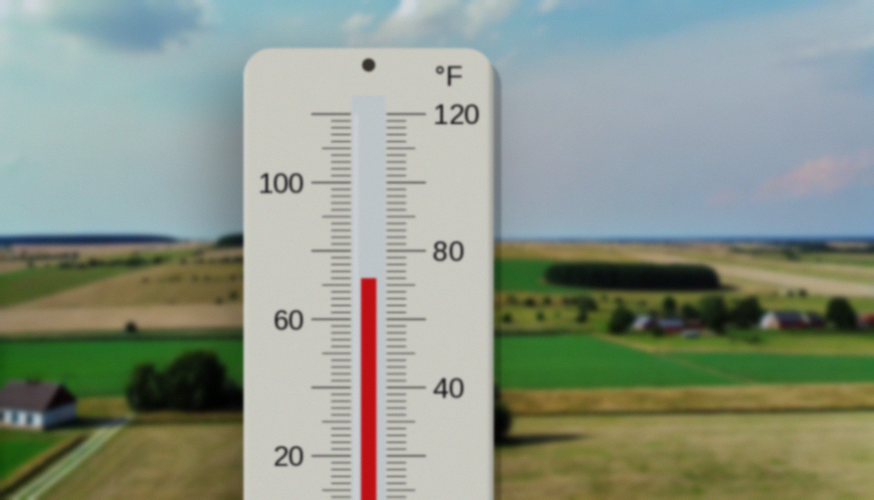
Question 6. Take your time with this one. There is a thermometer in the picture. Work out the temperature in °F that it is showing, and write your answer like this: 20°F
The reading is 72°F
